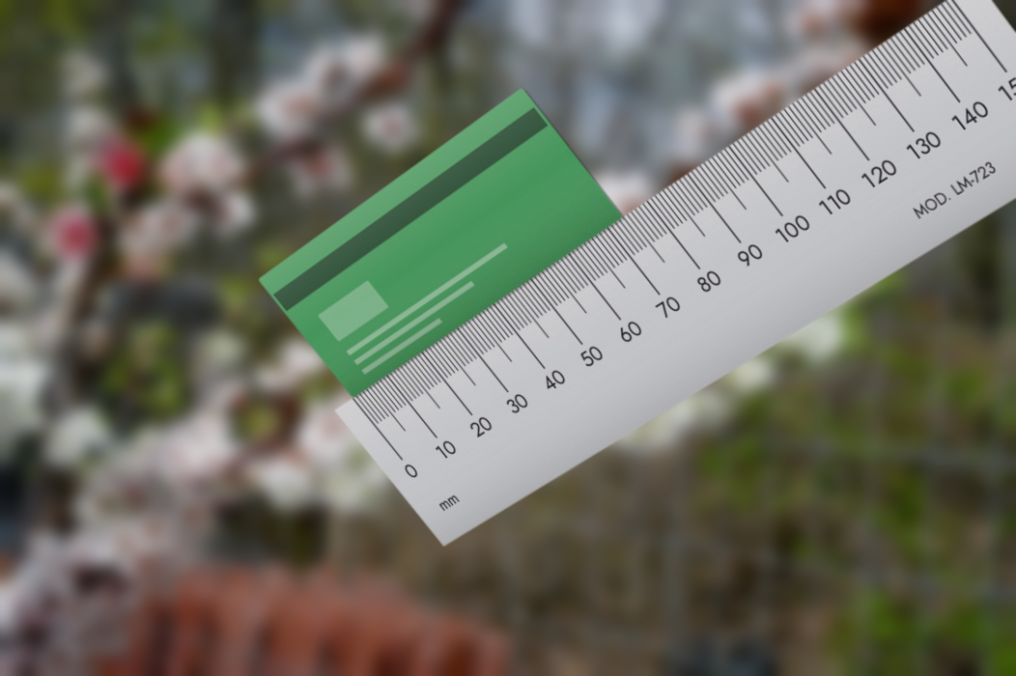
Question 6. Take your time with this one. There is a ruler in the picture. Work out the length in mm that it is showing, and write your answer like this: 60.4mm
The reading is 74mm
